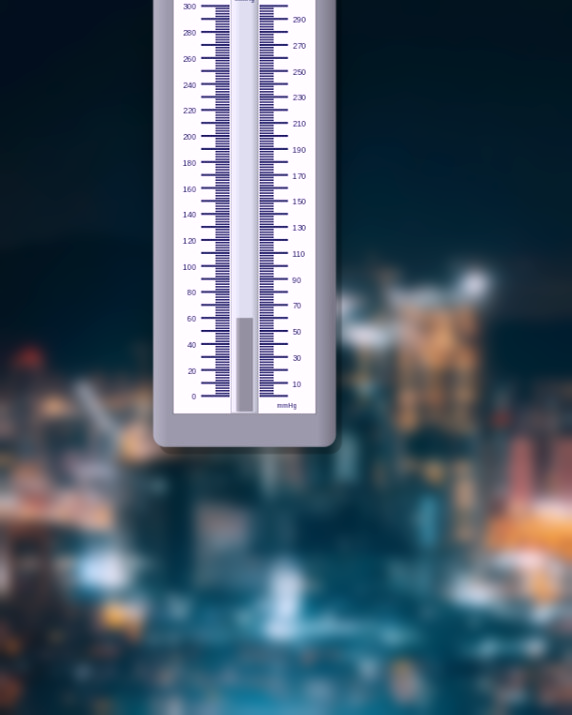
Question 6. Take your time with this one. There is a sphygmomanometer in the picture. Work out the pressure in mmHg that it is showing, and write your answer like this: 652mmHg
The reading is 60mmHg
